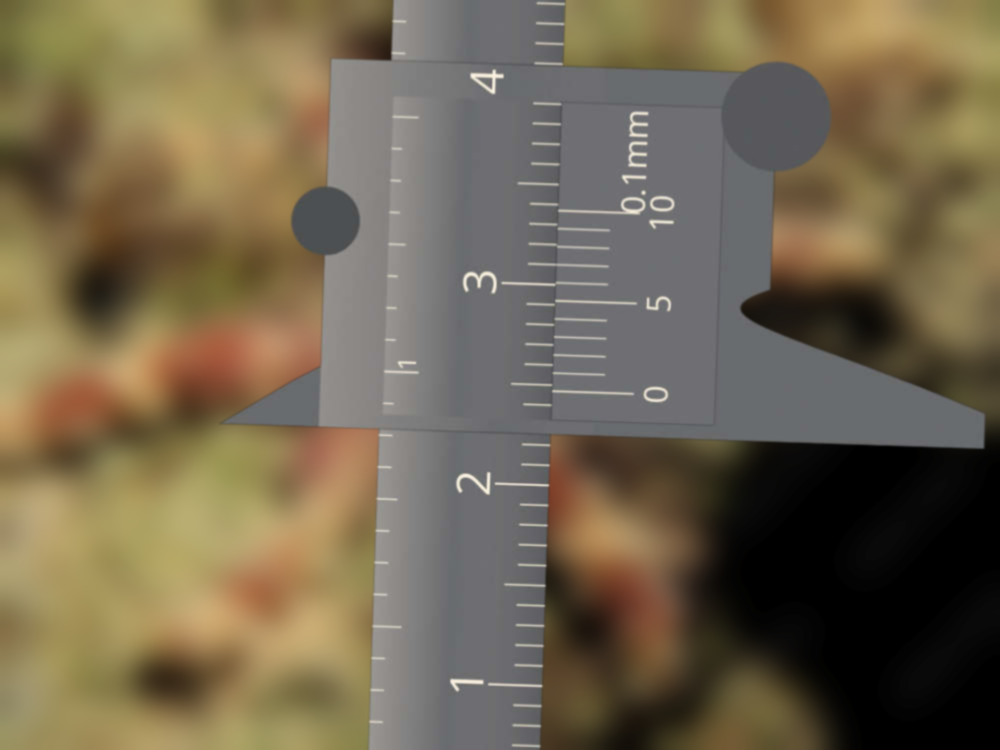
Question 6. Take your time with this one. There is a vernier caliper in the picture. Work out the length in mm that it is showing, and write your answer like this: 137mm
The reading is 24.7mm
